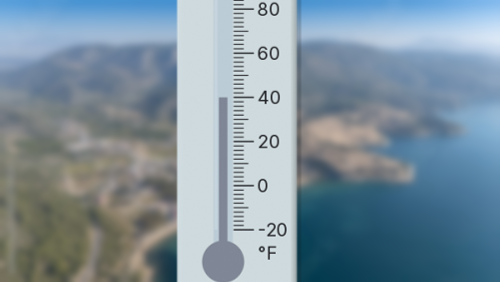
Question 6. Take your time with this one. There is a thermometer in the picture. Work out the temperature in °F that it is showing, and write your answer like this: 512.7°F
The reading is 40°F
